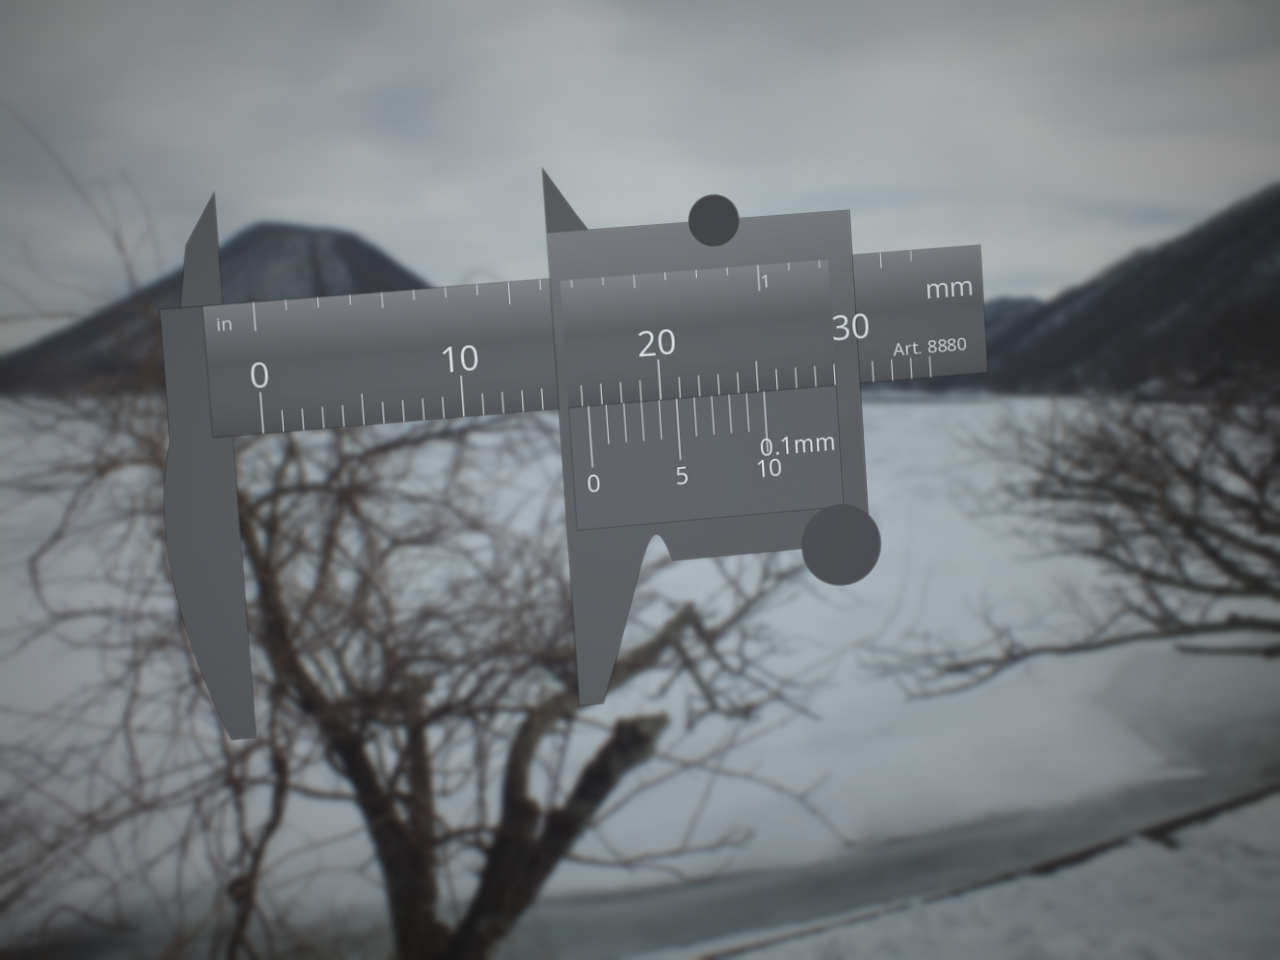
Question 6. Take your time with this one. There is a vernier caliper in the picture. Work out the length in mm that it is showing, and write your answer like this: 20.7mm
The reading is 16.3mm
